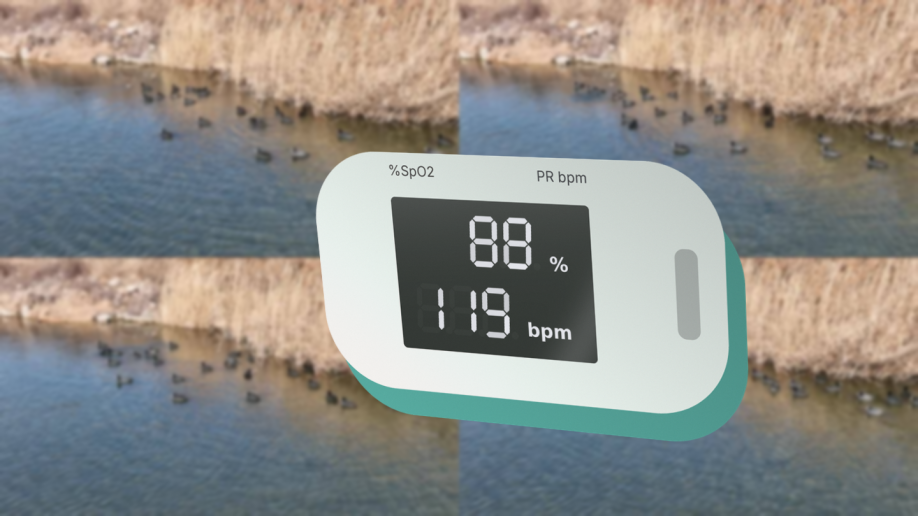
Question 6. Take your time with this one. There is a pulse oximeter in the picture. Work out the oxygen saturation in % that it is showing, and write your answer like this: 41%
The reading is 88%
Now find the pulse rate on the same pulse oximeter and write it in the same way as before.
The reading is 119bpm
